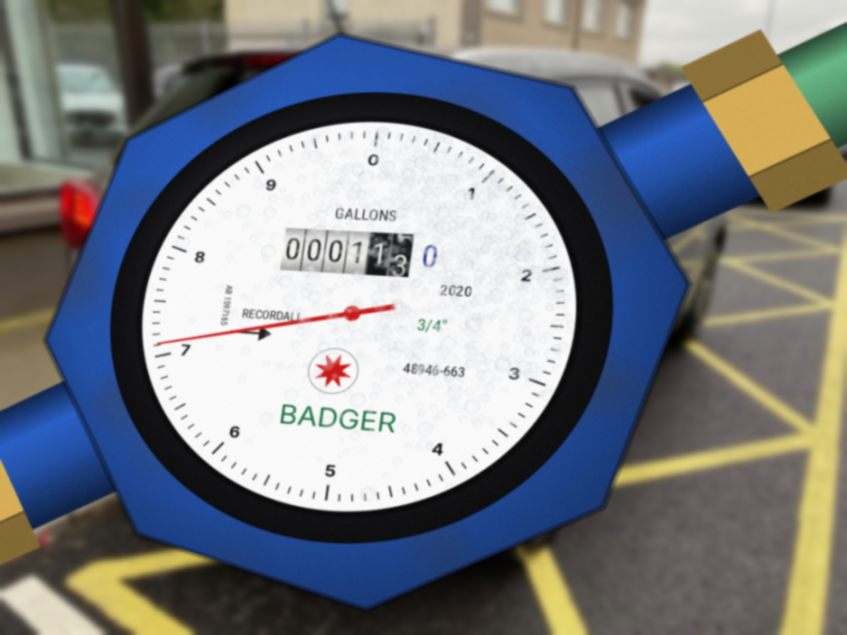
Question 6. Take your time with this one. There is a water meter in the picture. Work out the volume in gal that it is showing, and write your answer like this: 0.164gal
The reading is 1127.1gal
